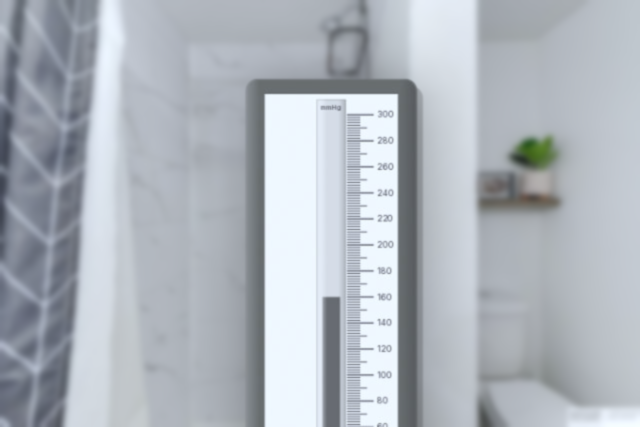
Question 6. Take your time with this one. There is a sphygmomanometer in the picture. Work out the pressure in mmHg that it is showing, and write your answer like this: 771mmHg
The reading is 160mmHg
